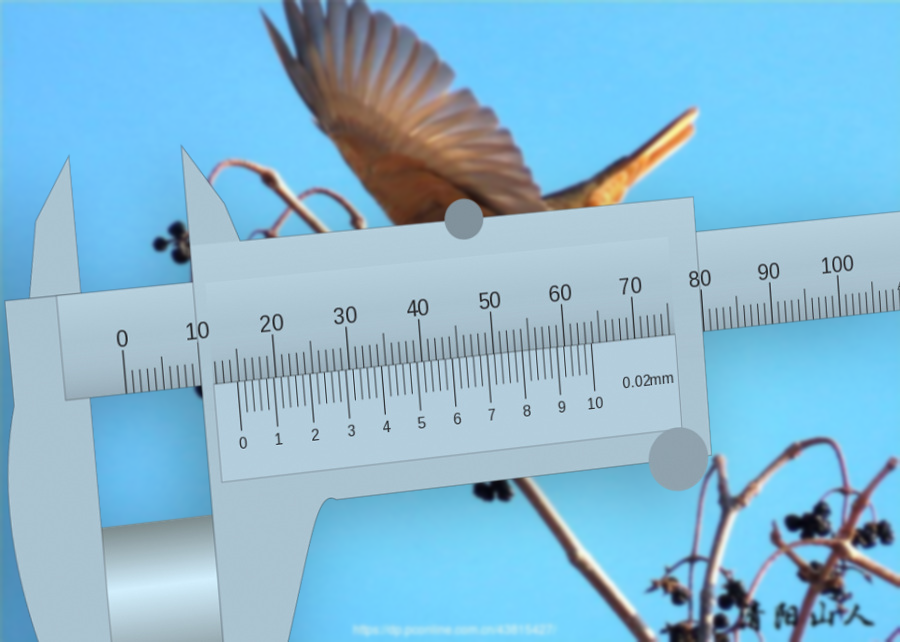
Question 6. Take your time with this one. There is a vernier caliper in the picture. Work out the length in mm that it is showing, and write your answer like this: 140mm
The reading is 14.8mm
